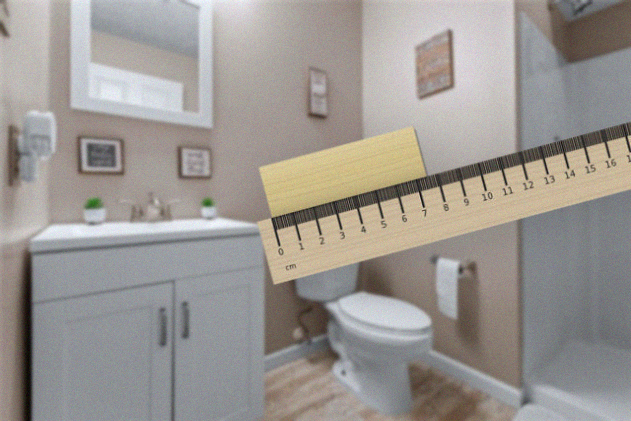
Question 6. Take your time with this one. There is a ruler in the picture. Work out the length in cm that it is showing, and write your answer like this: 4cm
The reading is 7.5cm
